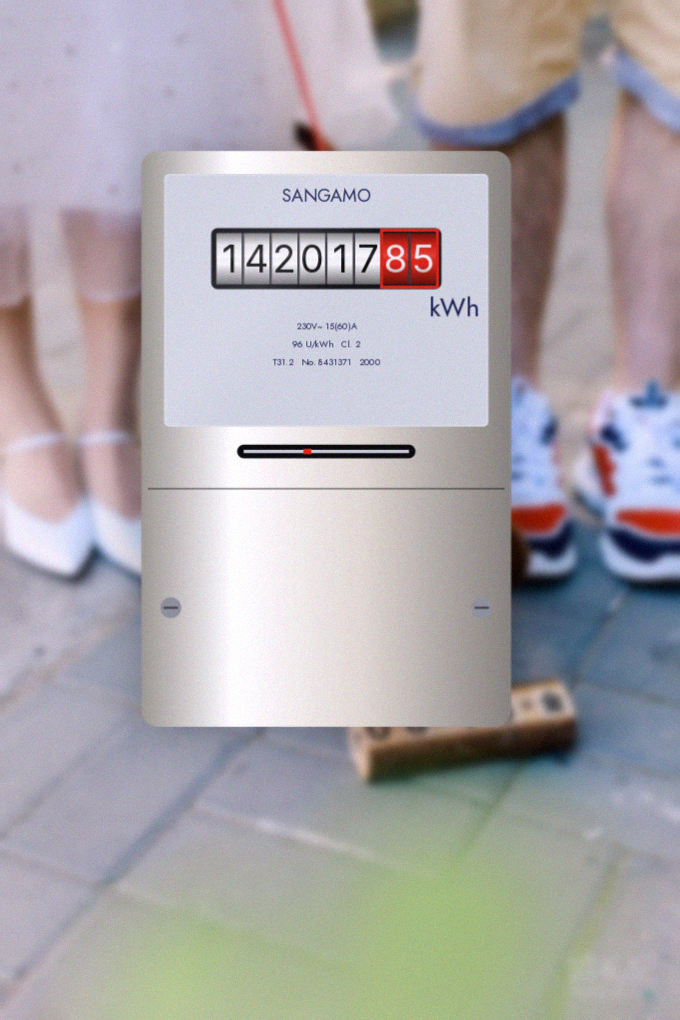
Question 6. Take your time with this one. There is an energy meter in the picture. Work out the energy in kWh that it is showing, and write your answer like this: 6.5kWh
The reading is 142017.85kWh
